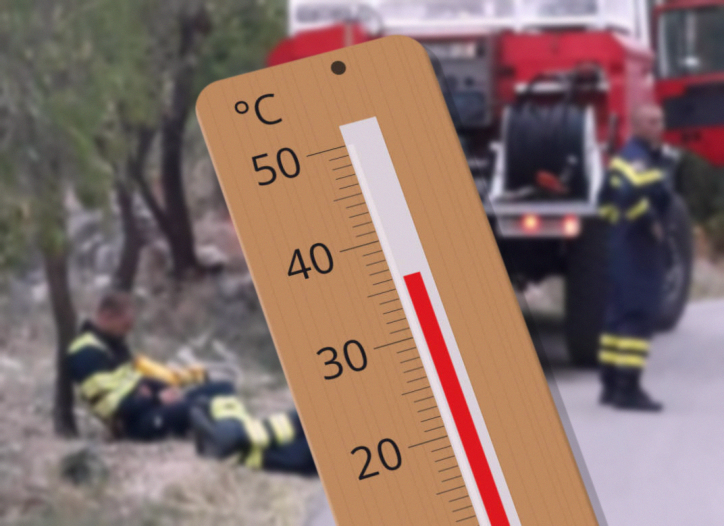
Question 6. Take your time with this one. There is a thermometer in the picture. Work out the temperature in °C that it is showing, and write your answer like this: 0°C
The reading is 36°C
